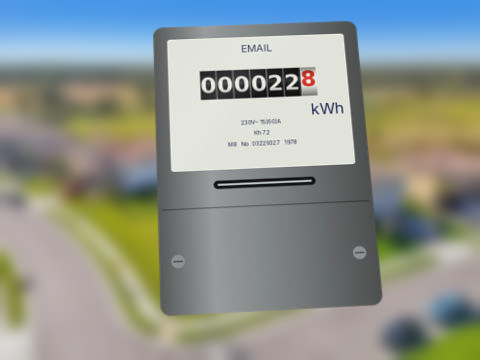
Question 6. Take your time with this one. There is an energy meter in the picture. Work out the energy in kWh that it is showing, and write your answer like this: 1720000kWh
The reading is 22.8kWh
